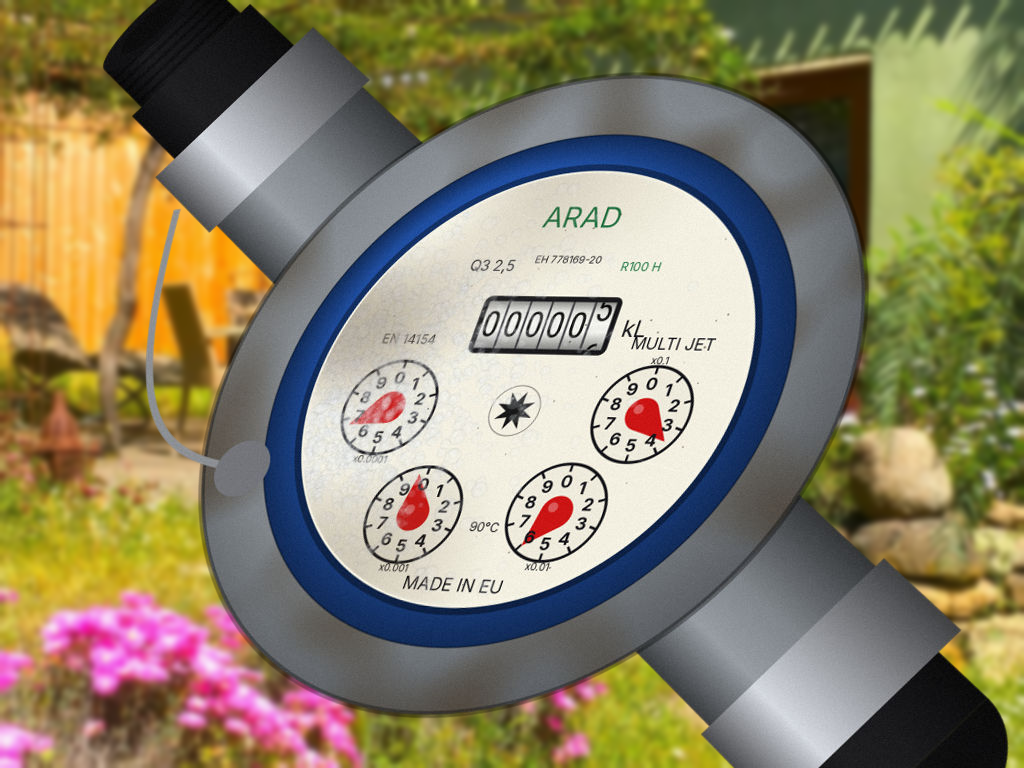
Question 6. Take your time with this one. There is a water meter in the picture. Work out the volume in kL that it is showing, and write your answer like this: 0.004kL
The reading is 5.3596kL
